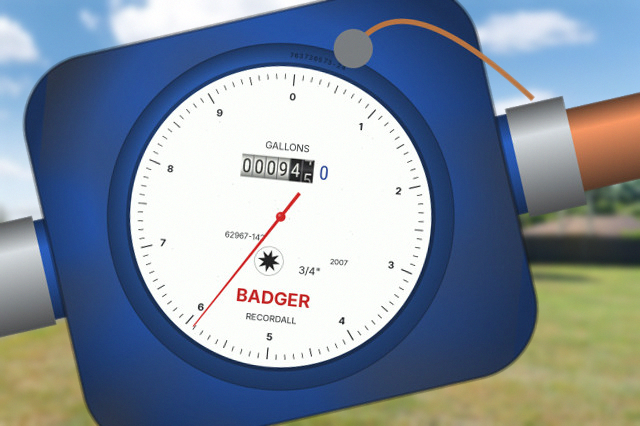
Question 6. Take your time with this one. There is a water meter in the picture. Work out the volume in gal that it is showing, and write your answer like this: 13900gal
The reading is 9445.9gal
